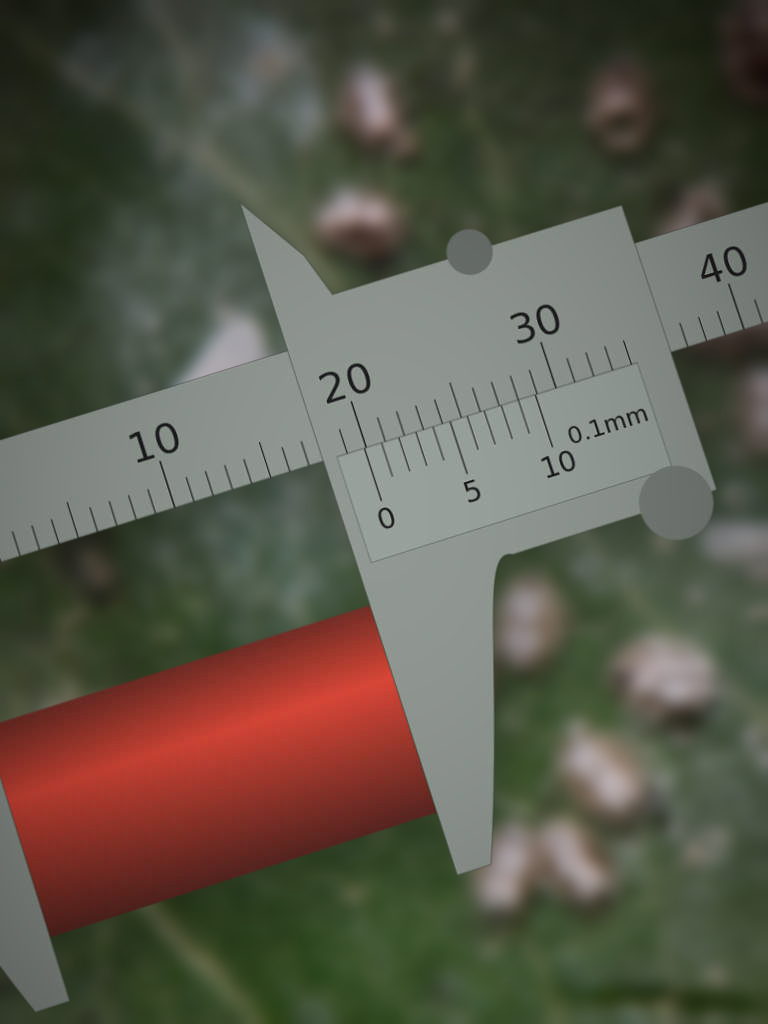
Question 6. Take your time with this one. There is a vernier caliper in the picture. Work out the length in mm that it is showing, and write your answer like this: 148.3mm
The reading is 19.9mm
